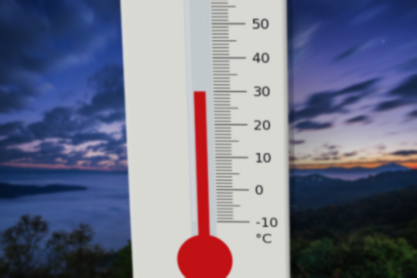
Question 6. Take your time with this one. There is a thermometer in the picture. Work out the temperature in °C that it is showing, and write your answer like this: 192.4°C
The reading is 30°C
